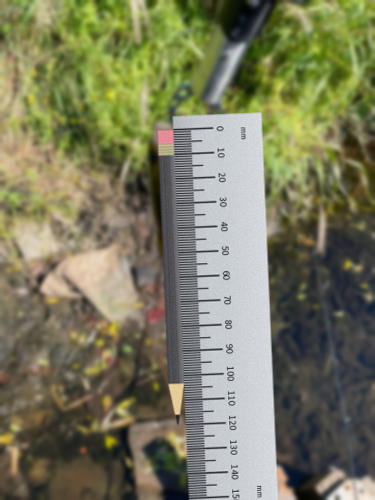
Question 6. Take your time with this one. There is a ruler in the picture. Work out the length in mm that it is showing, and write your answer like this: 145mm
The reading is 120mm
